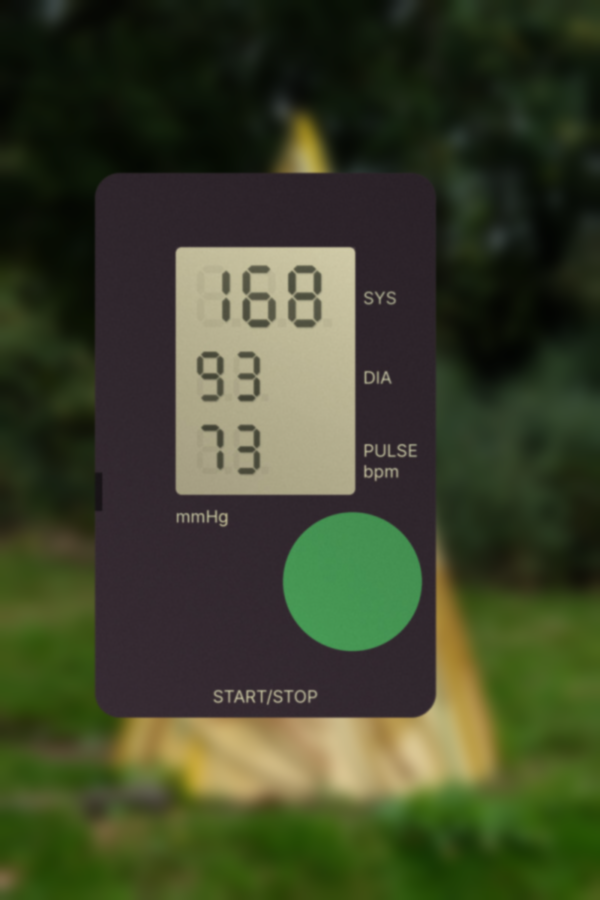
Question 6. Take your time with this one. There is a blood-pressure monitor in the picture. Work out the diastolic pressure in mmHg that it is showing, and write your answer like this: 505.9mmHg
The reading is 93mmHg
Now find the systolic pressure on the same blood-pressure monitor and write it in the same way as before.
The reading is 168mmHg
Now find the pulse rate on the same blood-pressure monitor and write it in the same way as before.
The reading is 73bpm
